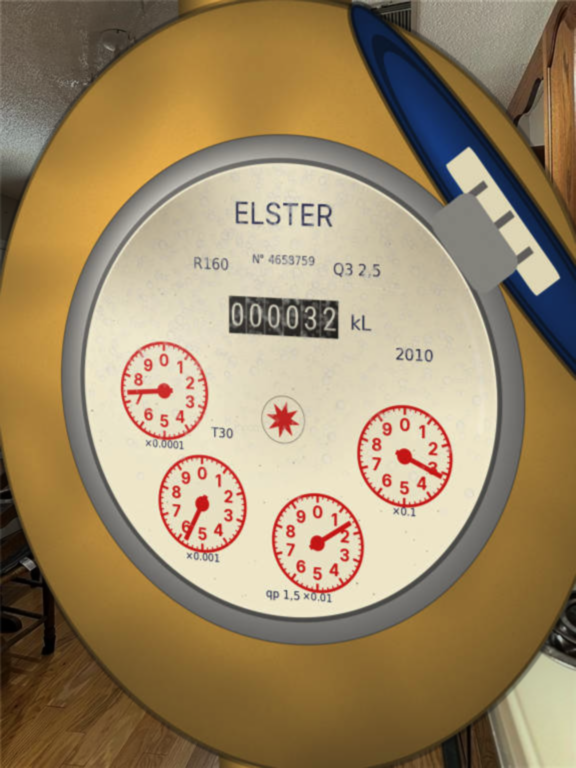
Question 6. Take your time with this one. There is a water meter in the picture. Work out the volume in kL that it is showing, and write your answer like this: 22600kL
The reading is 32.3157kL
